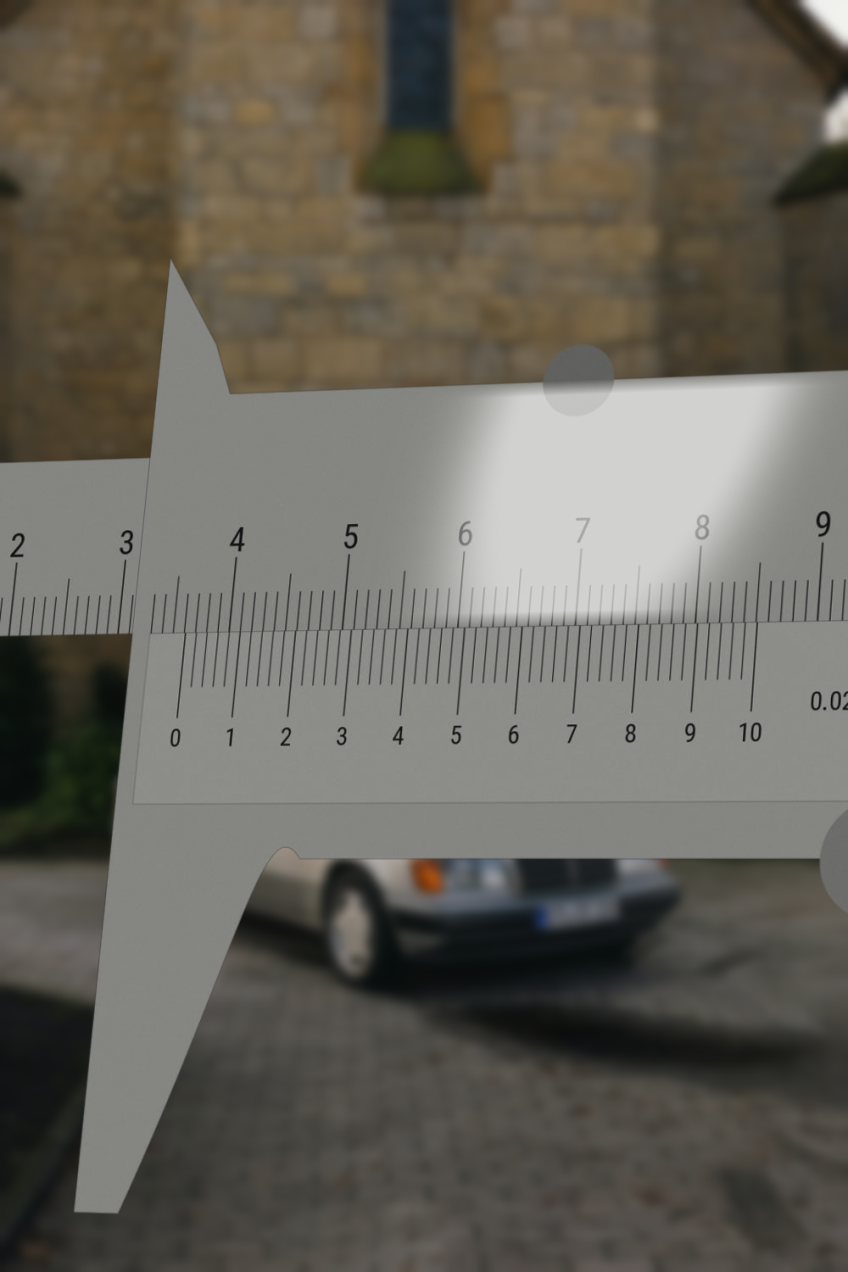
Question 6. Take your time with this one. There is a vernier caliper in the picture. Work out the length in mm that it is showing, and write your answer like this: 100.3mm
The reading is 36.1mm
